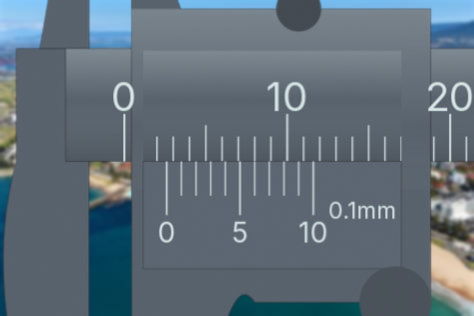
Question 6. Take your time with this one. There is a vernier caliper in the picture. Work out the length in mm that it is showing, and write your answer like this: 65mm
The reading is 2.6mm
